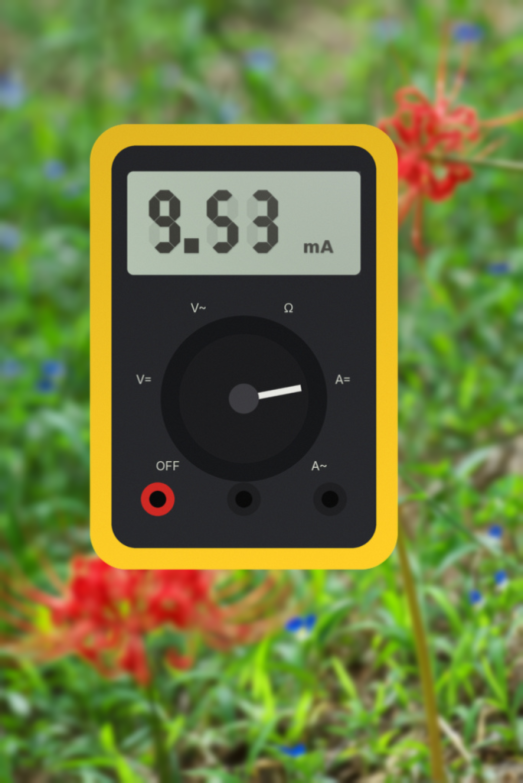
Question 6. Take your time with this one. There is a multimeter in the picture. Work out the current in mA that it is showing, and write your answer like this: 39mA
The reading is 9.53mA
